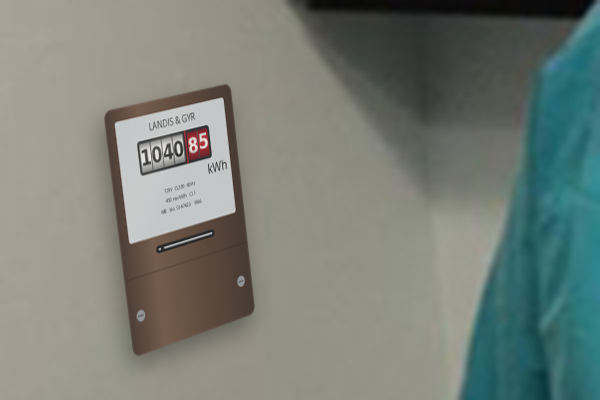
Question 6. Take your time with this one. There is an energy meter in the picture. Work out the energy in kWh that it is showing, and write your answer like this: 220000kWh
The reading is 1040.85kWh
